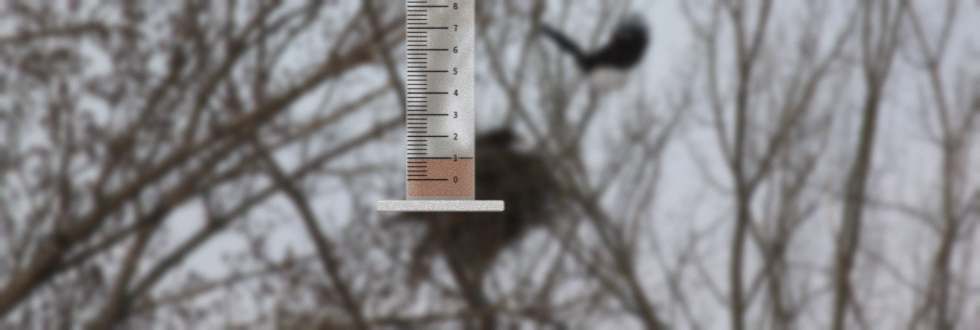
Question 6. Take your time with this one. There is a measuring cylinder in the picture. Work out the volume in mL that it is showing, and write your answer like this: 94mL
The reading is 1mL
